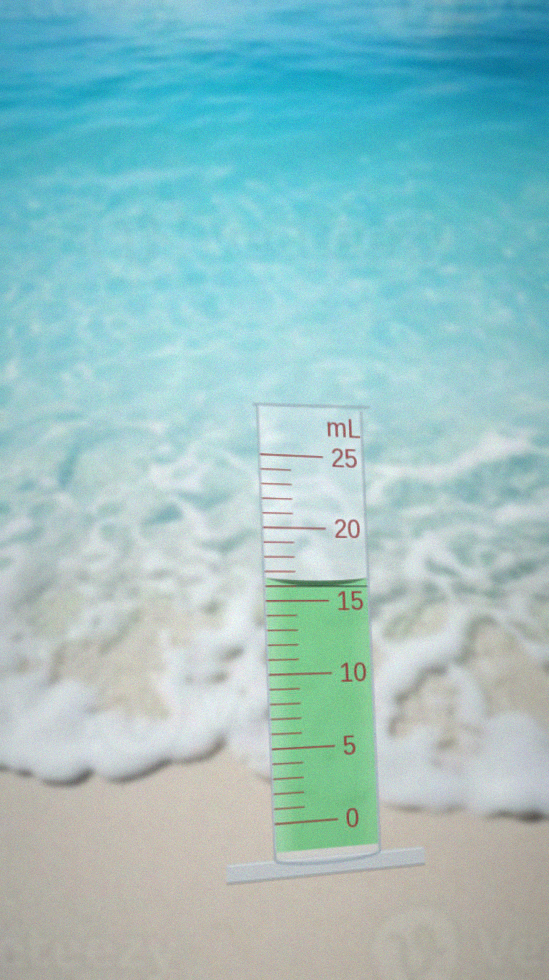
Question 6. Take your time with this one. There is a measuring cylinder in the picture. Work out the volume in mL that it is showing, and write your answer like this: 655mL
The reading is 16mL
